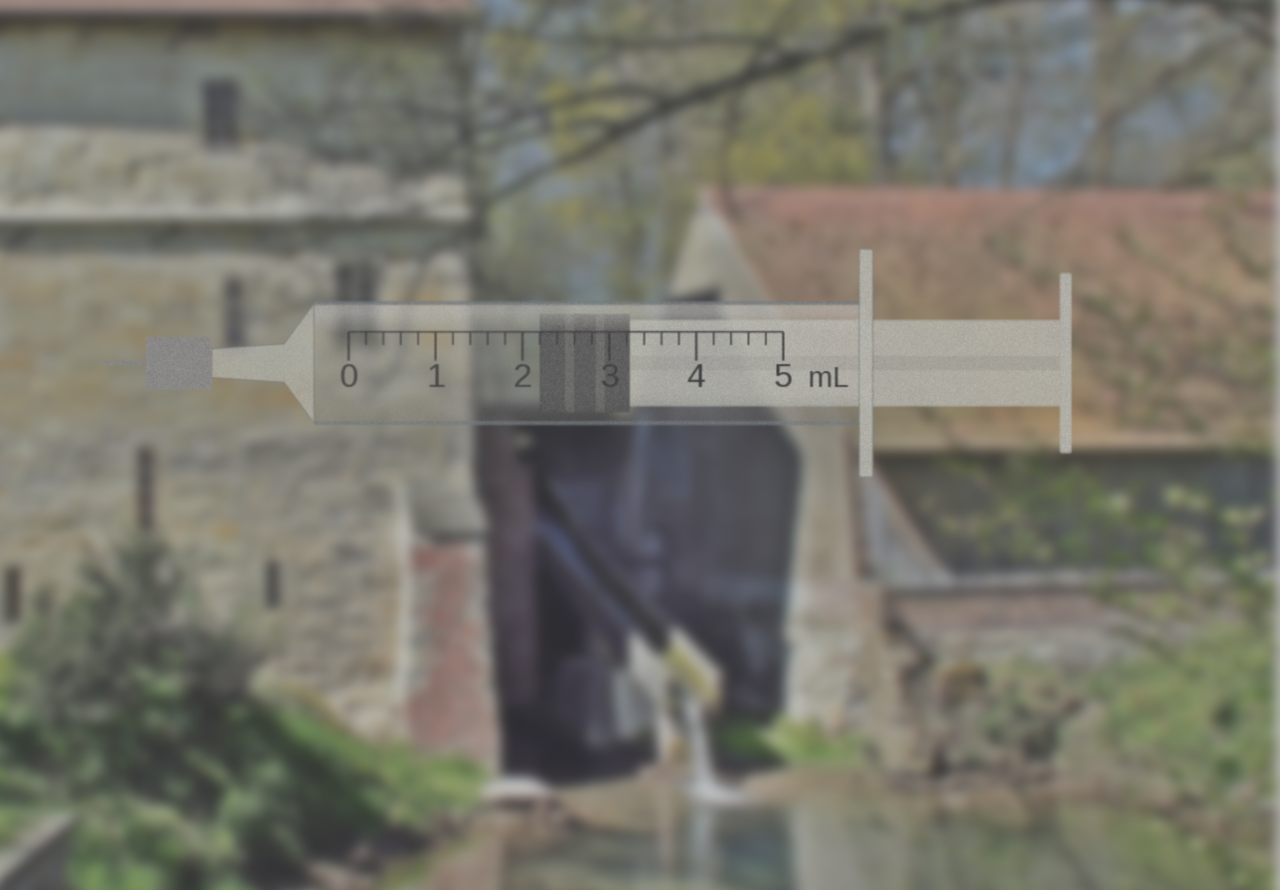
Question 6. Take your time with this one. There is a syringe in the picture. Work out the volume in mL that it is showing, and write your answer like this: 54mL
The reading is 2.2mL
